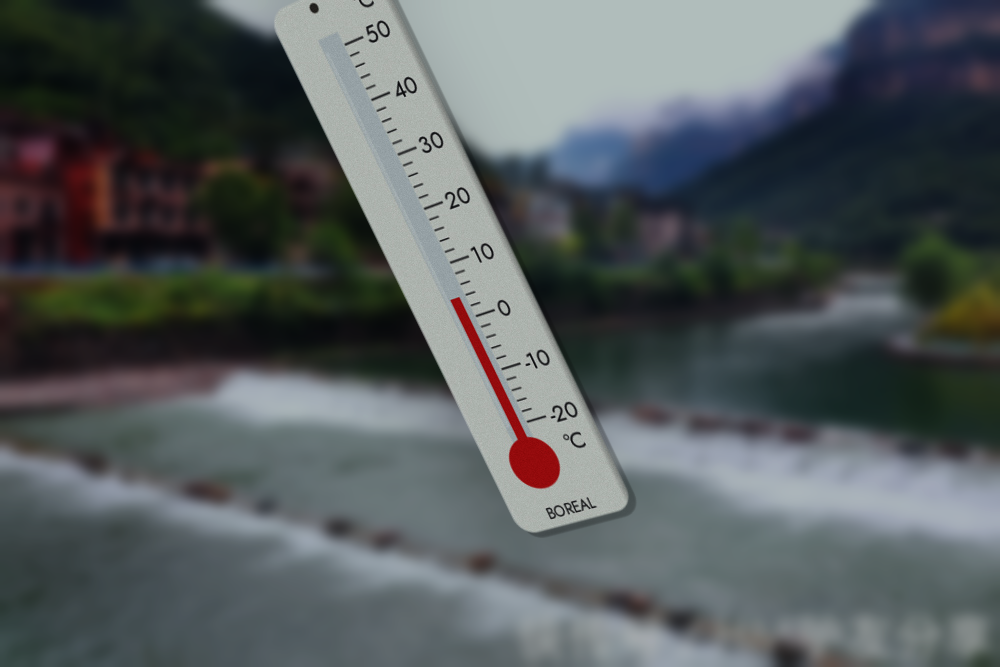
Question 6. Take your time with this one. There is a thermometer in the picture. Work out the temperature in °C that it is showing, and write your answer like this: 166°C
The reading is 4°C
